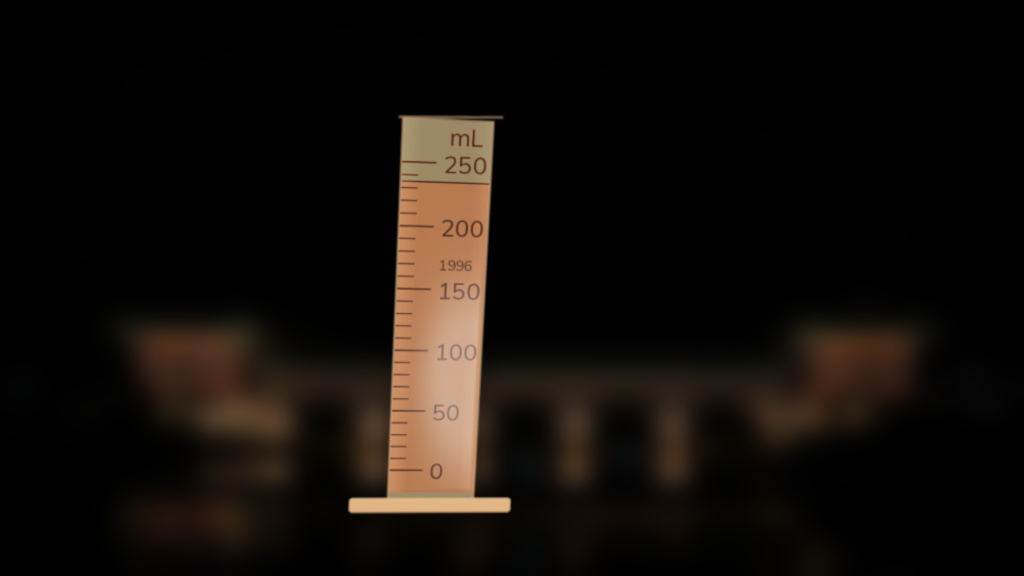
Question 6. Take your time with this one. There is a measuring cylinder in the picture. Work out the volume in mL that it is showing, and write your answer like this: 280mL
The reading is 235mL
